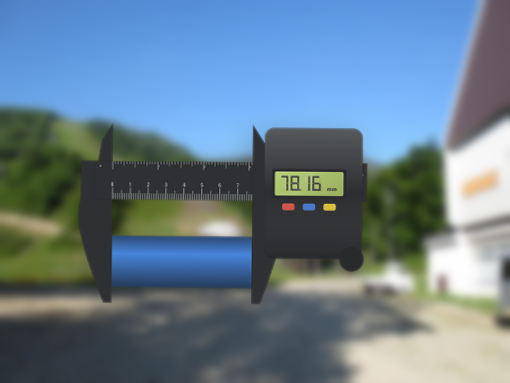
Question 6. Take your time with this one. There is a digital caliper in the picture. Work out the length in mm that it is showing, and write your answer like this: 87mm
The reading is 78.16mm
